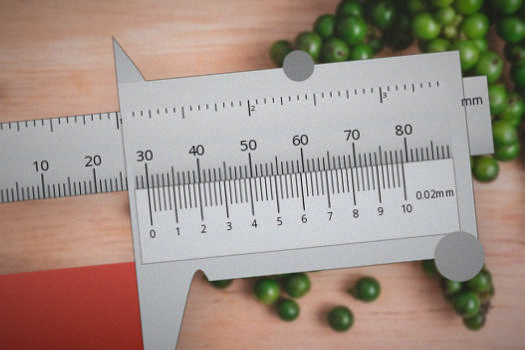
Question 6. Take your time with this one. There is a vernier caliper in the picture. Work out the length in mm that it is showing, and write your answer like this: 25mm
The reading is 30.0mm
